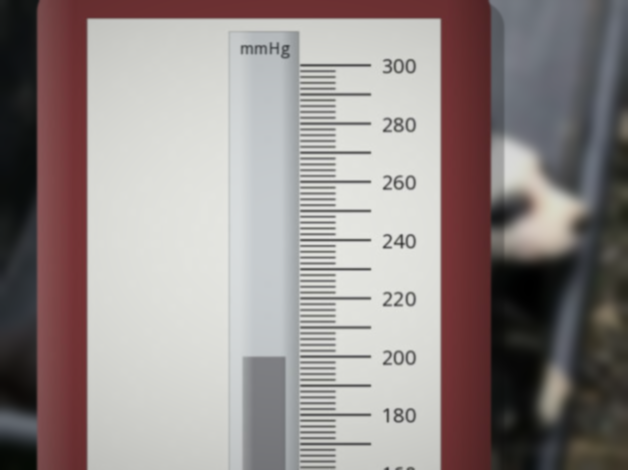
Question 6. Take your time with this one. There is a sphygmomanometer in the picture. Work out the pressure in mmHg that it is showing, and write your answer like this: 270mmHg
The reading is 200mmHg
